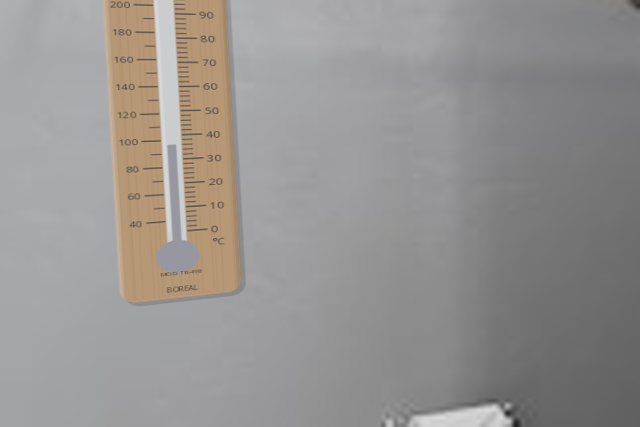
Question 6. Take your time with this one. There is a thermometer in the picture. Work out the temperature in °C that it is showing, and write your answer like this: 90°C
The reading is 36°C
